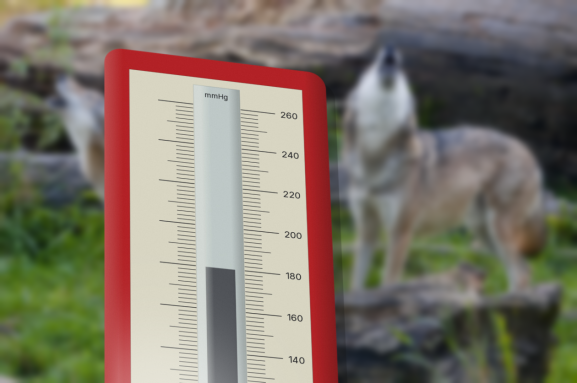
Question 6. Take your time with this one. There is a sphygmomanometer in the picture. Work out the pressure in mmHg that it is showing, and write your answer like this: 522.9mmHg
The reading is 180mmHg
